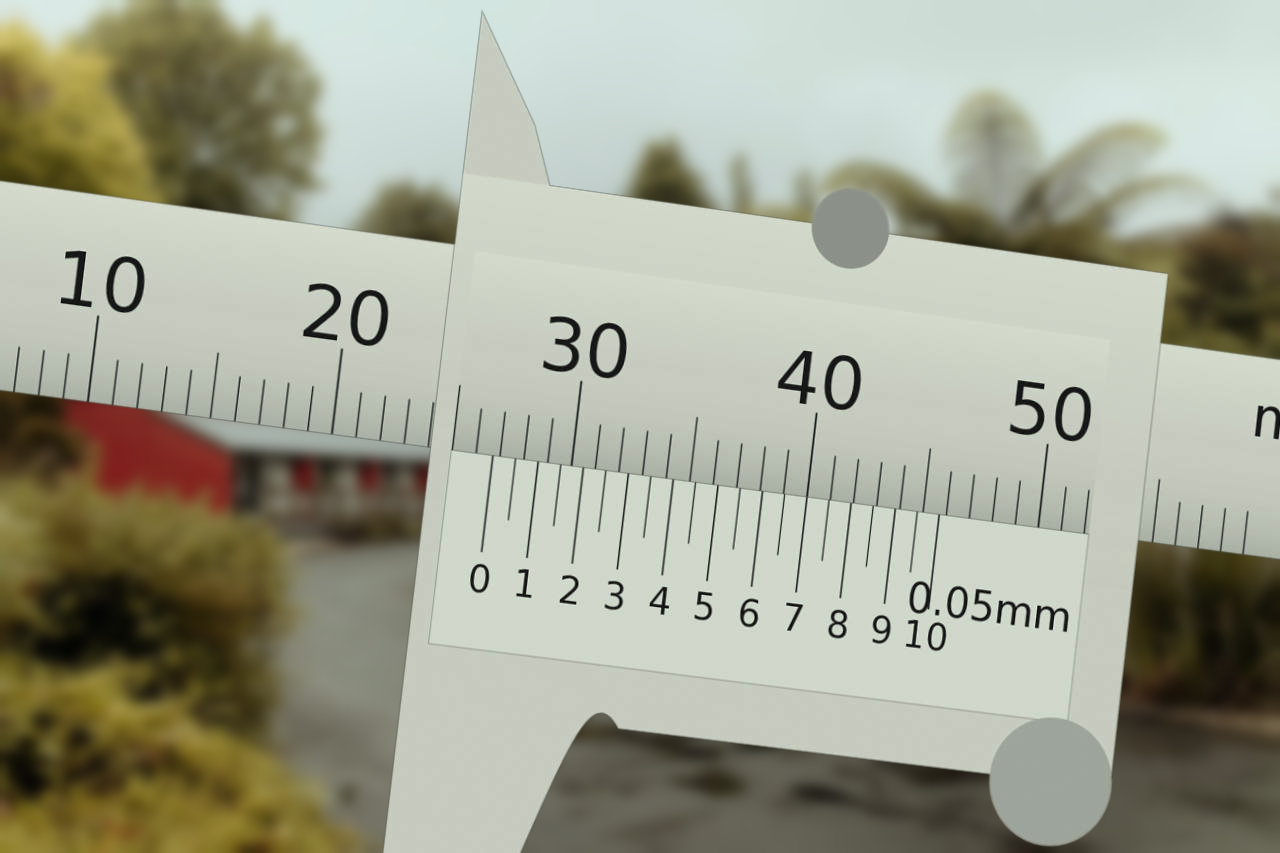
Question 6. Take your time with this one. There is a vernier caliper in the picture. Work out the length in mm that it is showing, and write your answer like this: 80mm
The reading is 26.7mm
